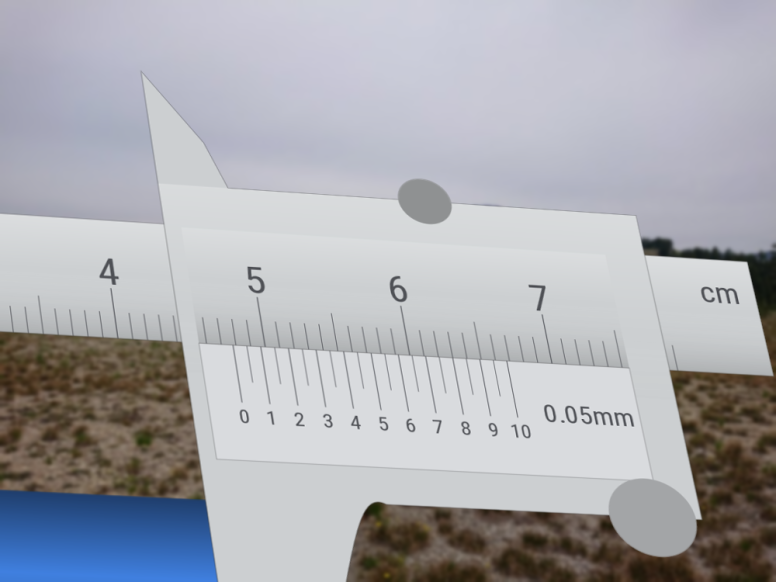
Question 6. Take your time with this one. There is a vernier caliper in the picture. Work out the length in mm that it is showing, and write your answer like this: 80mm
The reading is 47.8mm
